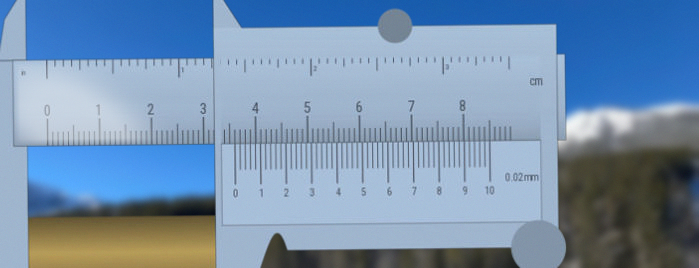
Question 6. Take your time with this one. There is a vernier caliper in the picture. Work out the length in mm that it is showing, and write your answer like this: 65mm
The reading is 36.0mm
